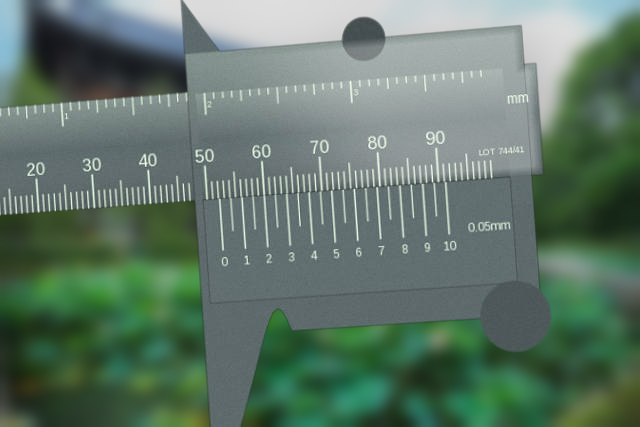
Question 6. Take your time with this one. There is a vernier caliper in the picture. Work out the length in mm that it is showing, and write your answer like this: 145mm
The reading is 52.2mm
